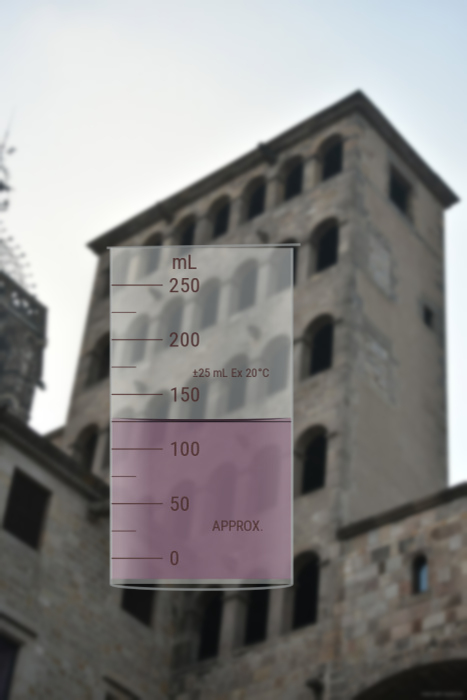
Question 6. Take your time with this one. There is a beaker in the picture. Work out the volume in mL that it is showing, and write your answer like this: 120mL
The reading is 125mL
